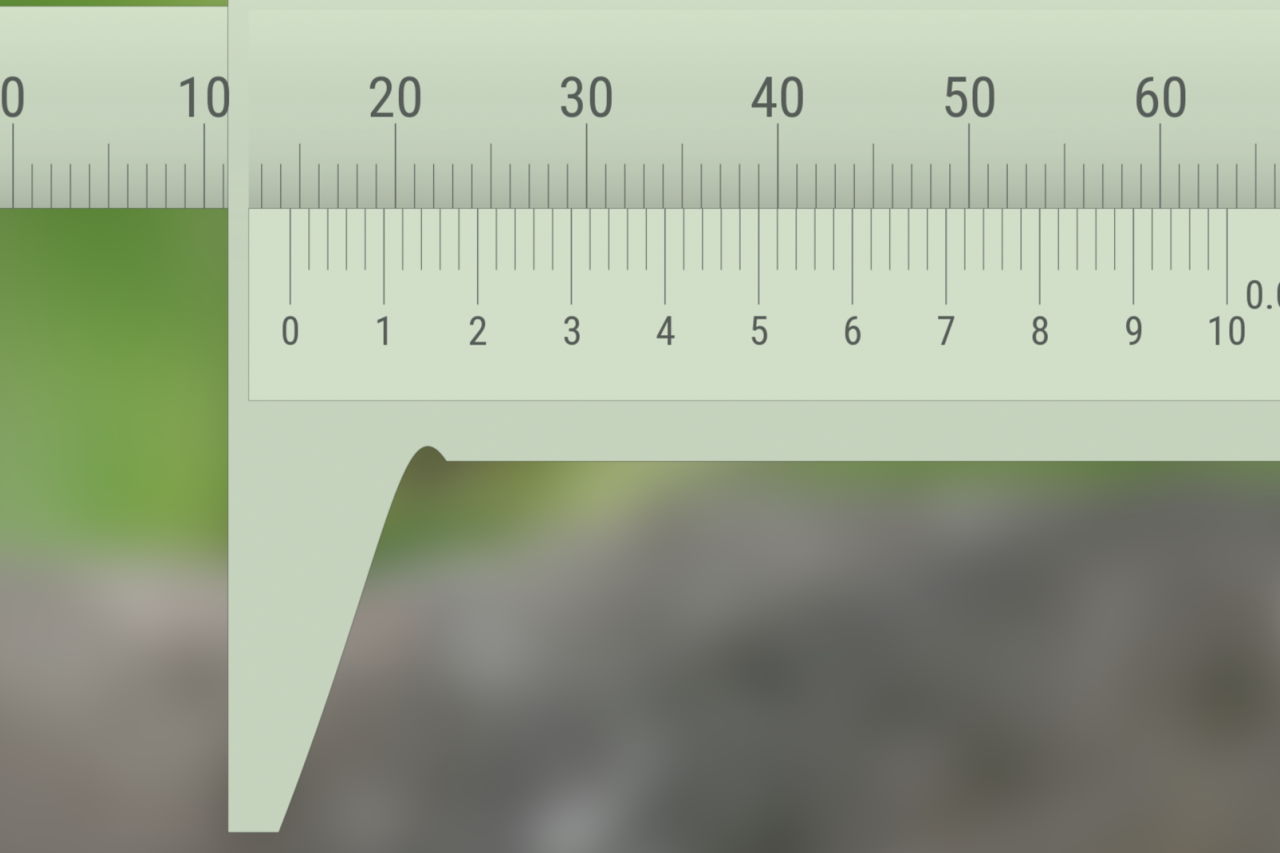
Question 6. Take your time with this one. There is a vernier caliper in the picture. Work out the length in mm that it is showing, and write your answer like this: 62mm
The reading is 14.5mm
